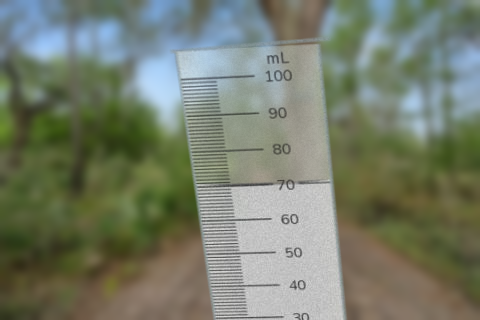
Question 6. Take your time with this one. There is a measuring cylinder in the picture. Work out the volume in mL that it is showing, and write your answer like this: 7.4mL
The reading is 70mL
